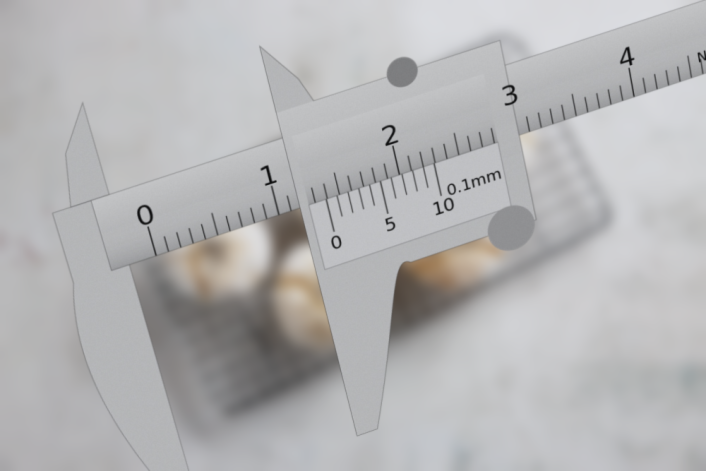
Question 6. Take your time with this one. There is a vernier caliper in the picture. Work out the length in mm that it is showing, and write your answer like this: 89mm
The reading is 13.9mm
